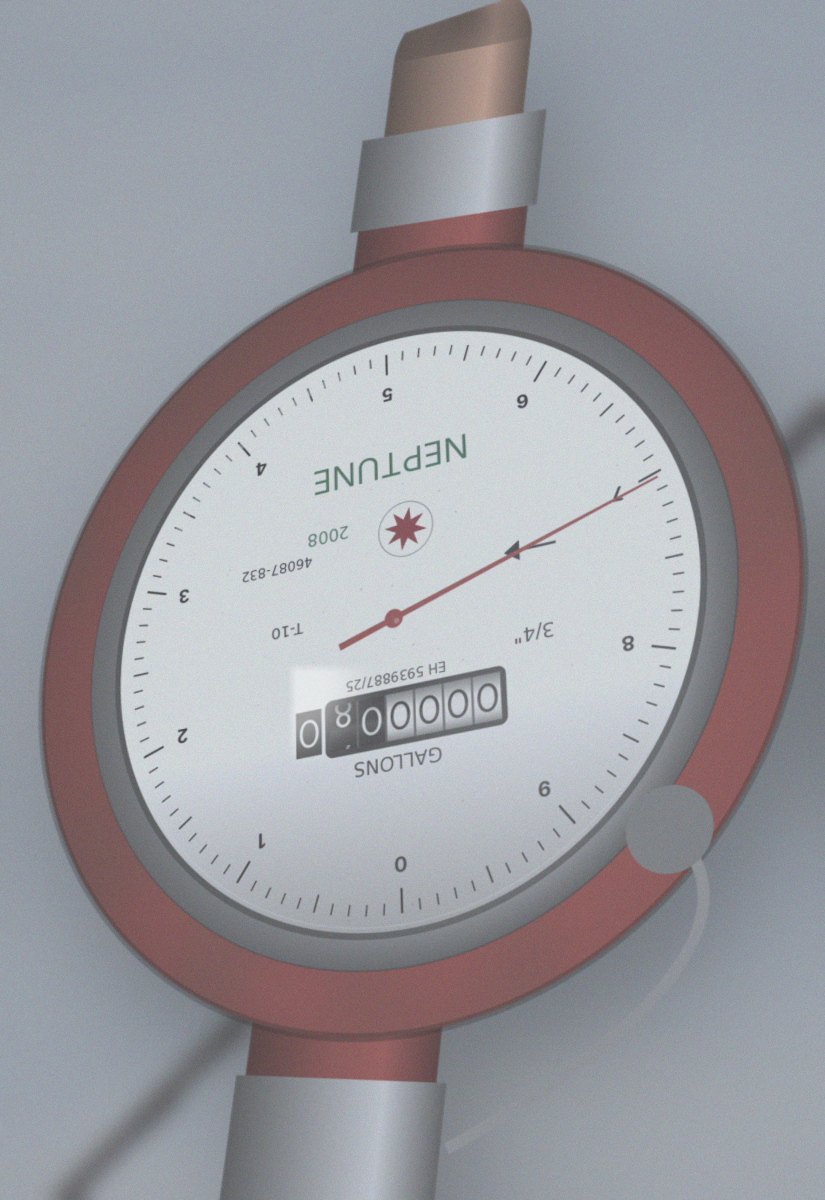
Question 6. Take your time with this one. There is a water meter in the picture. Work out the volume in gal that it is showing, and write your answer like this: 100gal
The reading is 77.0gal
